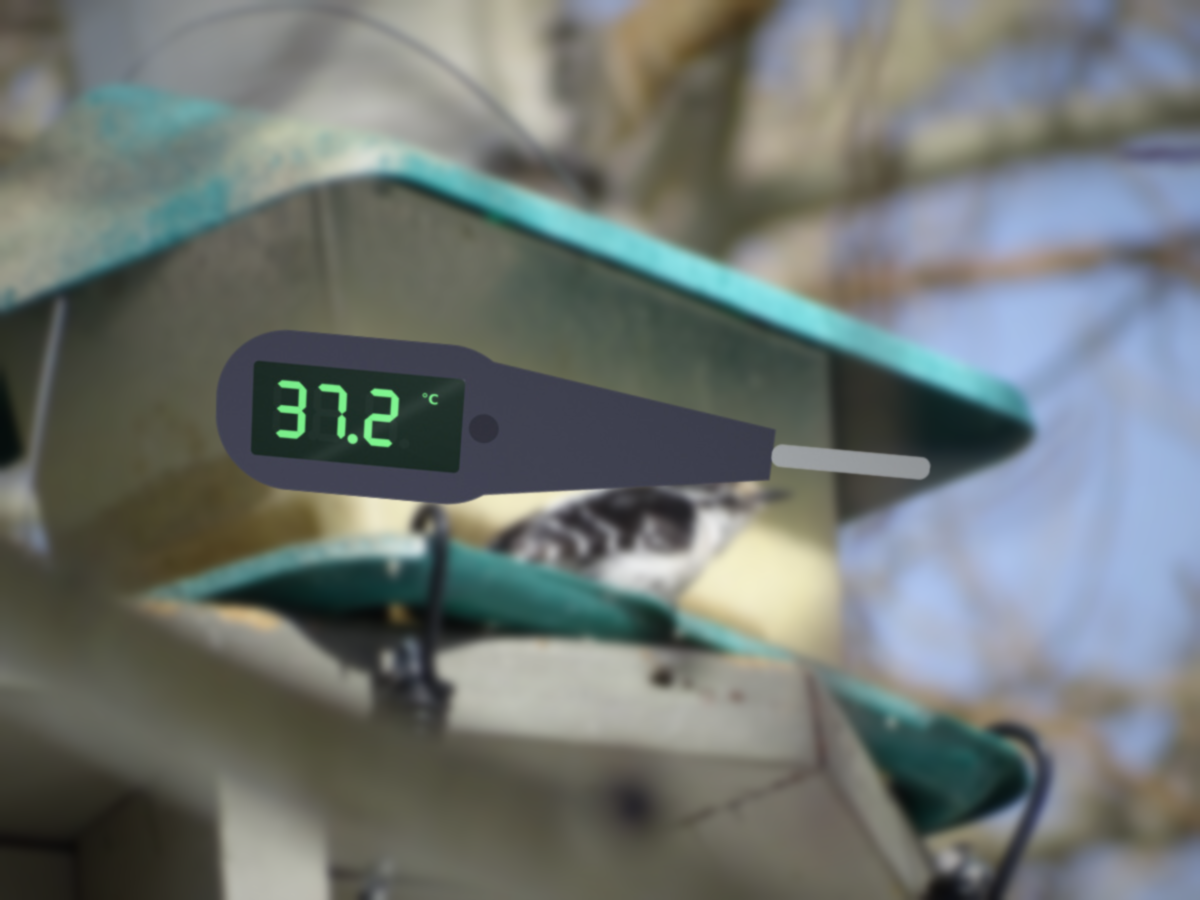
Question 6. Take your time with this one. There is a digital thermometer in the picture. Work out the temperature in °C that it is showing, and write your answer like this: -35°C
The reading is 37.2°C
